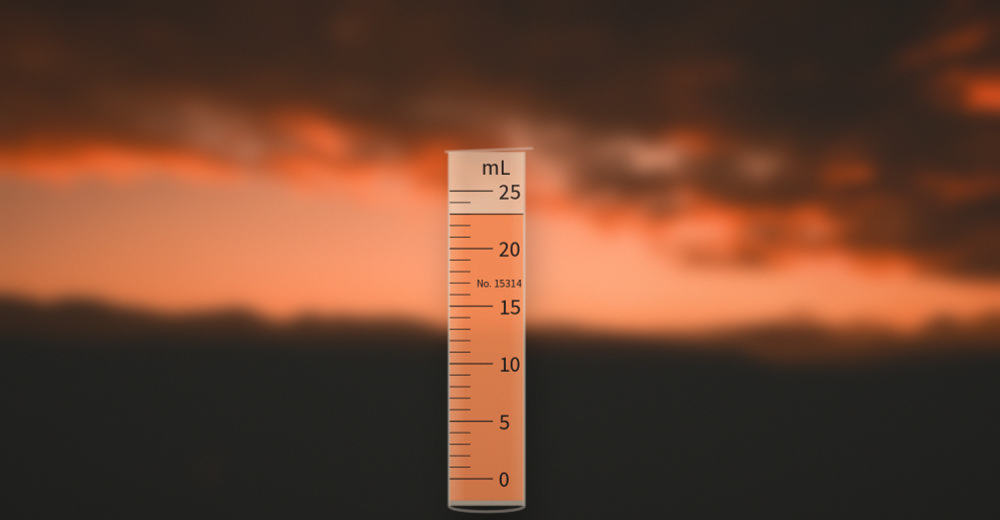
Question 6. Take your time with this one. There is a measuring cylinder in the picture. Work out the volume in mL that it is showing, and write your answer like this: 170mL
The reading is 23mL
